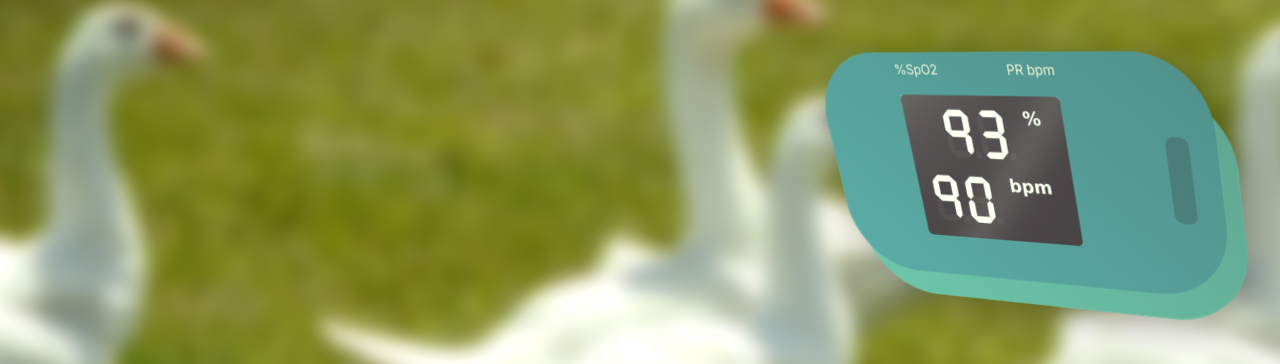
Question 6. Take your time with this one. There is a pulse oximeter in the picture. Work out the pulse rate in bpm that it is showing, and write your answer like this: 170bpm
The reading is 90bpm
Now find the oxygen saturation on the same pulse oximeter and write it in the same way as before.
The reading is 93%
